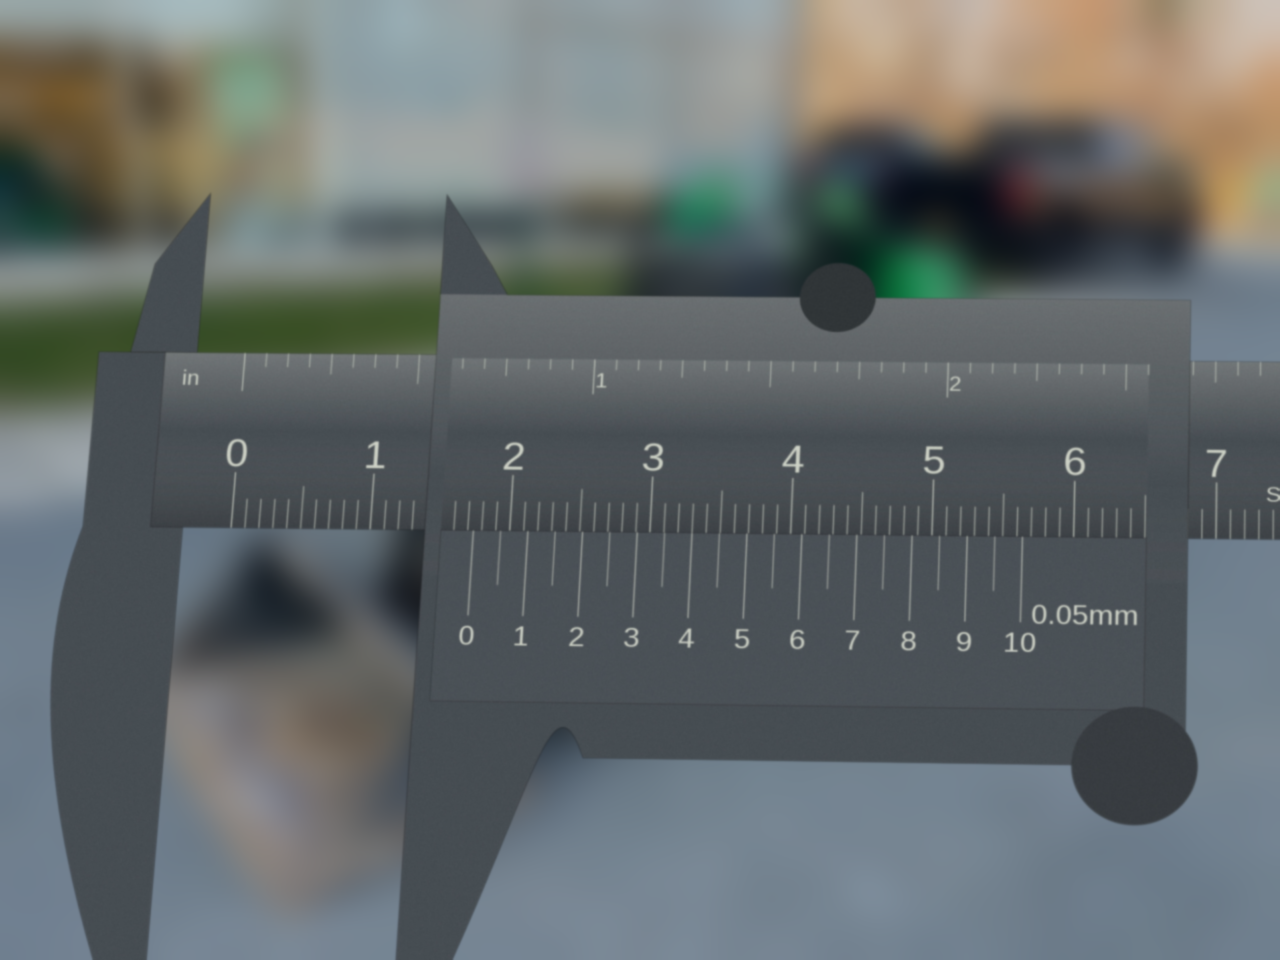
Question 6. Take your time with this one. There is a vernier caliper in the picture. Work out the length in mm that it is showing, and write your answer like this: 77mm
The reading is 17.4mm
